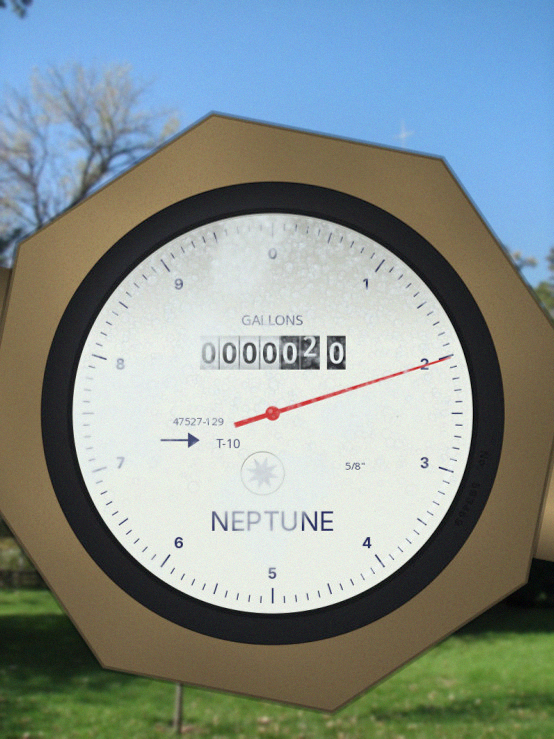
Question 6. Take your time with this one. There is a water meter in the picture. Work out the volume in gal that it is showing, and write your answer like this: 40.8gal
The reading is 22.0gal
